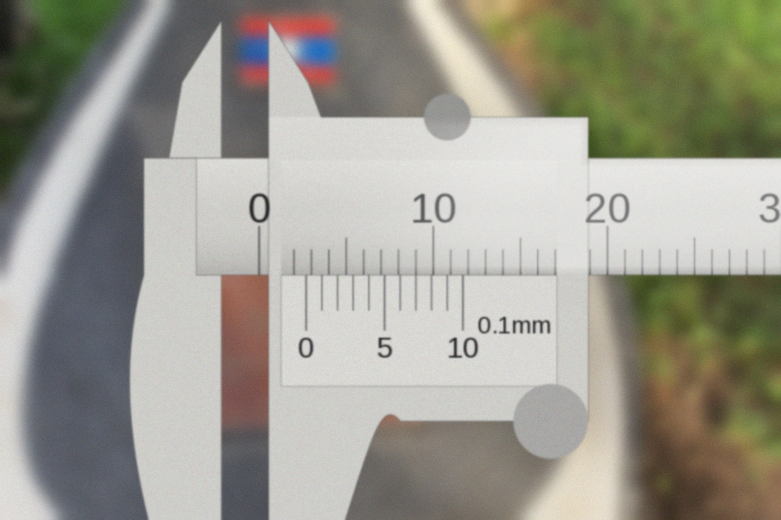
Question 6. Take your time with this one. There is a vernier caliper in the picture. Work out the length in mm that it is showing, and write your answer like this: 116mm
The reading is 2.7mm
